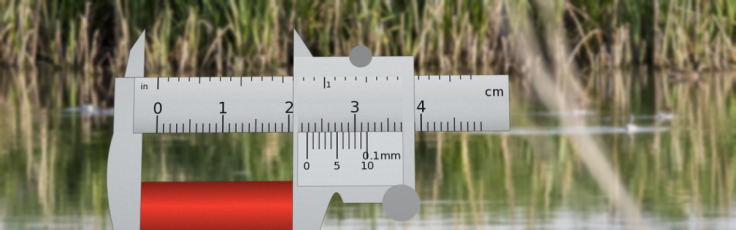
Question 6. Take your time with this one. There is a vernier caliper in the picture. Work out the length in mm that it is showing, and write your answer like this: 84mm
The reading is 22.8mm
